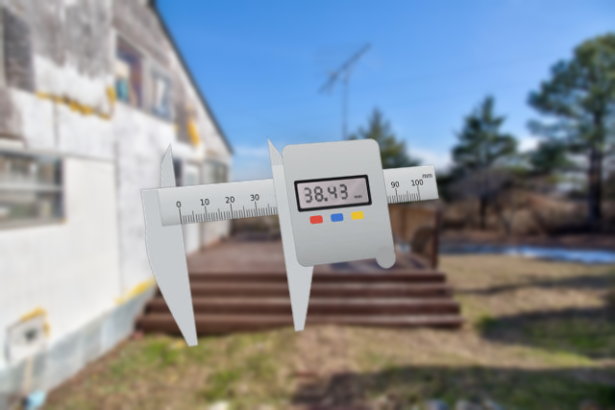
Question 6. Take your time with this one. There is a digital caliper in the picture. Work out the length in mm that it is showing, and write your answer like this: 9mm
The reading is 38.43mm
